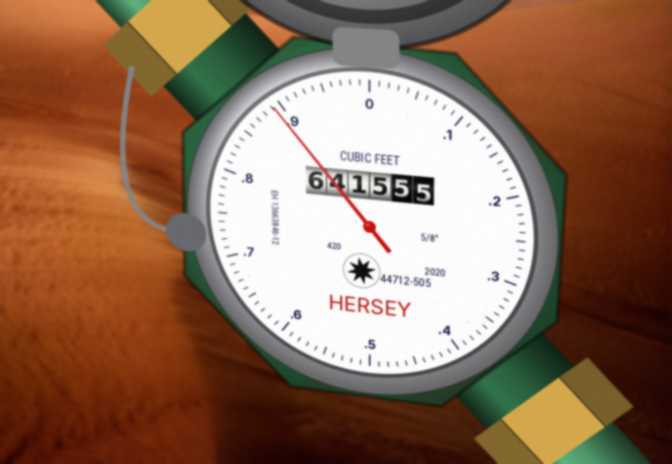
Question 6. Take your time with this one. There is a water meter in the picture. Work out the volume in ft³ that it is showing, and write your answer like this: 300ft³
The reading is 641554.89ft³
